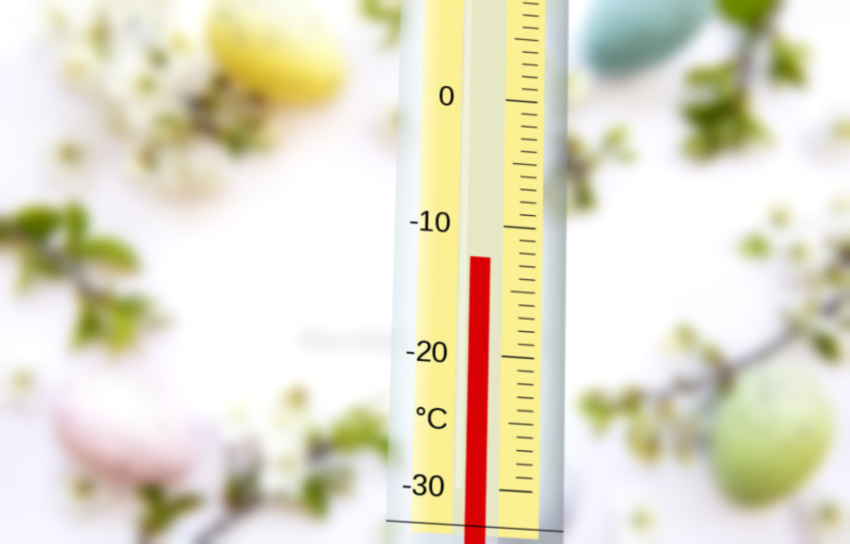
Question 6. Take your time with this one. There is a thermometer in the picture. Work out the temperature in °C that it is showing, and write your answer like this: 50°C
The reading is -12.5°C
